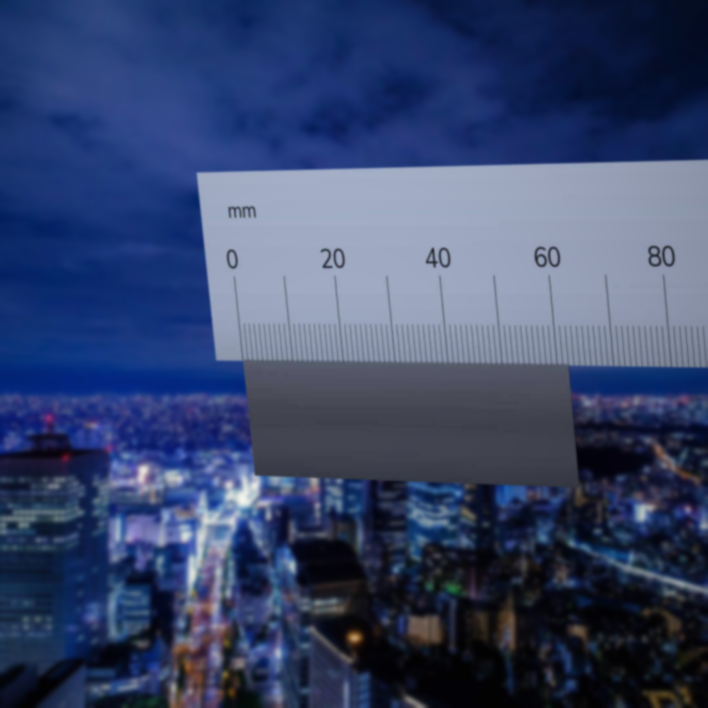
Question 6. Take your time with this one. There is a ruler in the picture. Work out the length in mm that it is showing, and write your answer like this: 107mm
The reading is 62mm
